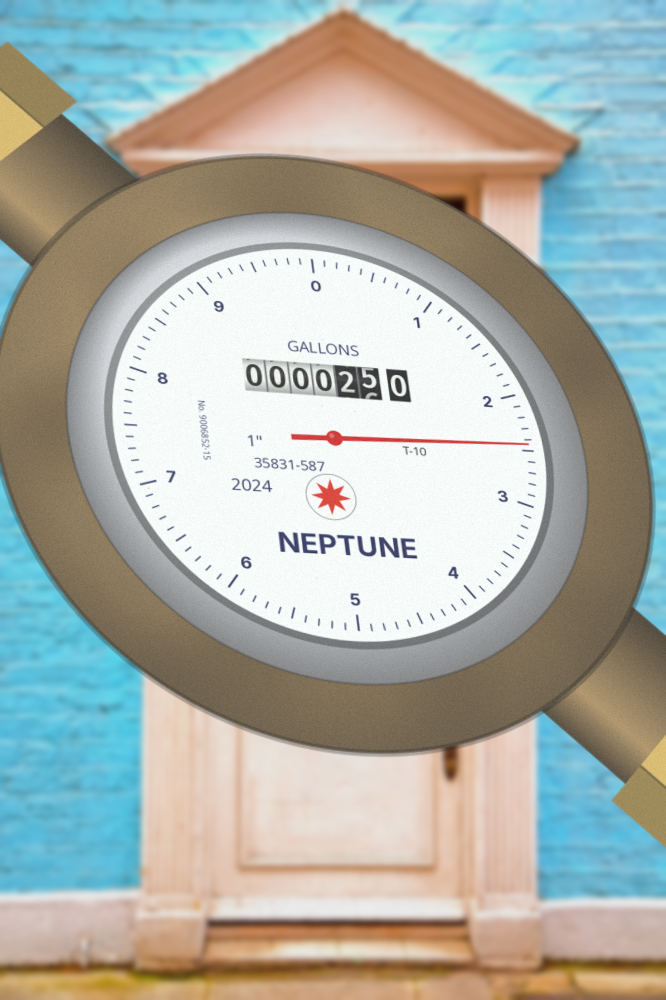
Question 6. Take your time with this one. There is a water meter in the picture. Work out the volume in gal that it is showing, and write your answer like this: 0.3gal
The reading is 252.4gal
